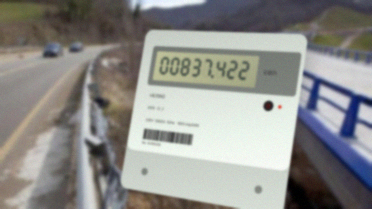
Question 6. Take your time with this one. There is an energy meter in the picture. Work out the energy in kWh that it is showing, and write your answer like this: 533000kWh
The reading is 837.422kWh
